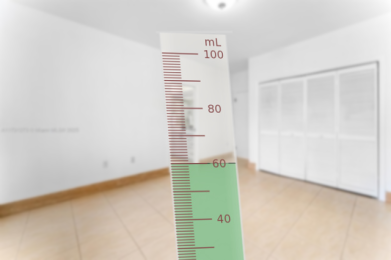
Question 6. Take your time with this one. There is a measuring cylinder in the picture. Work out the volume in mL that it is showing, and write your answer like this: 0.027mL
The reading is 60mL
